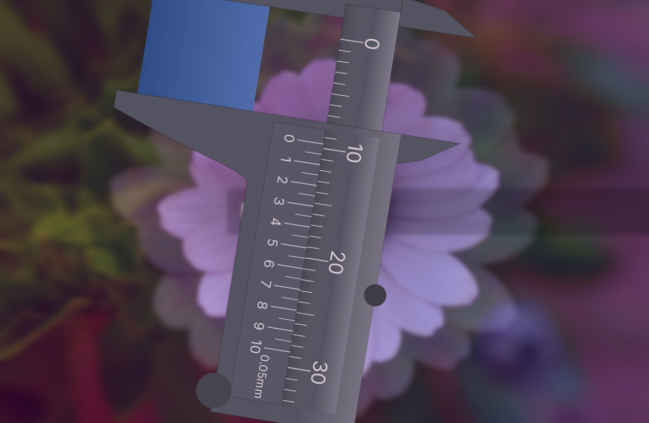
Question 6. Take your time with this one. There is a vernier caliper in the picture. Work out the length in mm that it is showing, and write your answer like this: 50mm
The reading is 9.6mm
